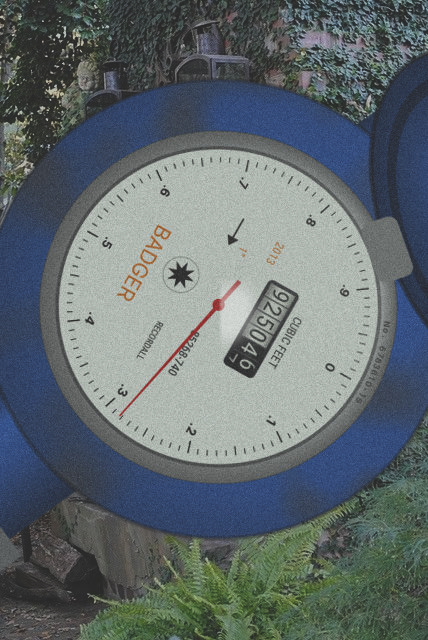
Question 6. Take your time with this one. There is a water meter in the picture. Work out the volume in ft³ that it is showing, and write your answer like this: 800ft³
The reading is 925046.28ft³
